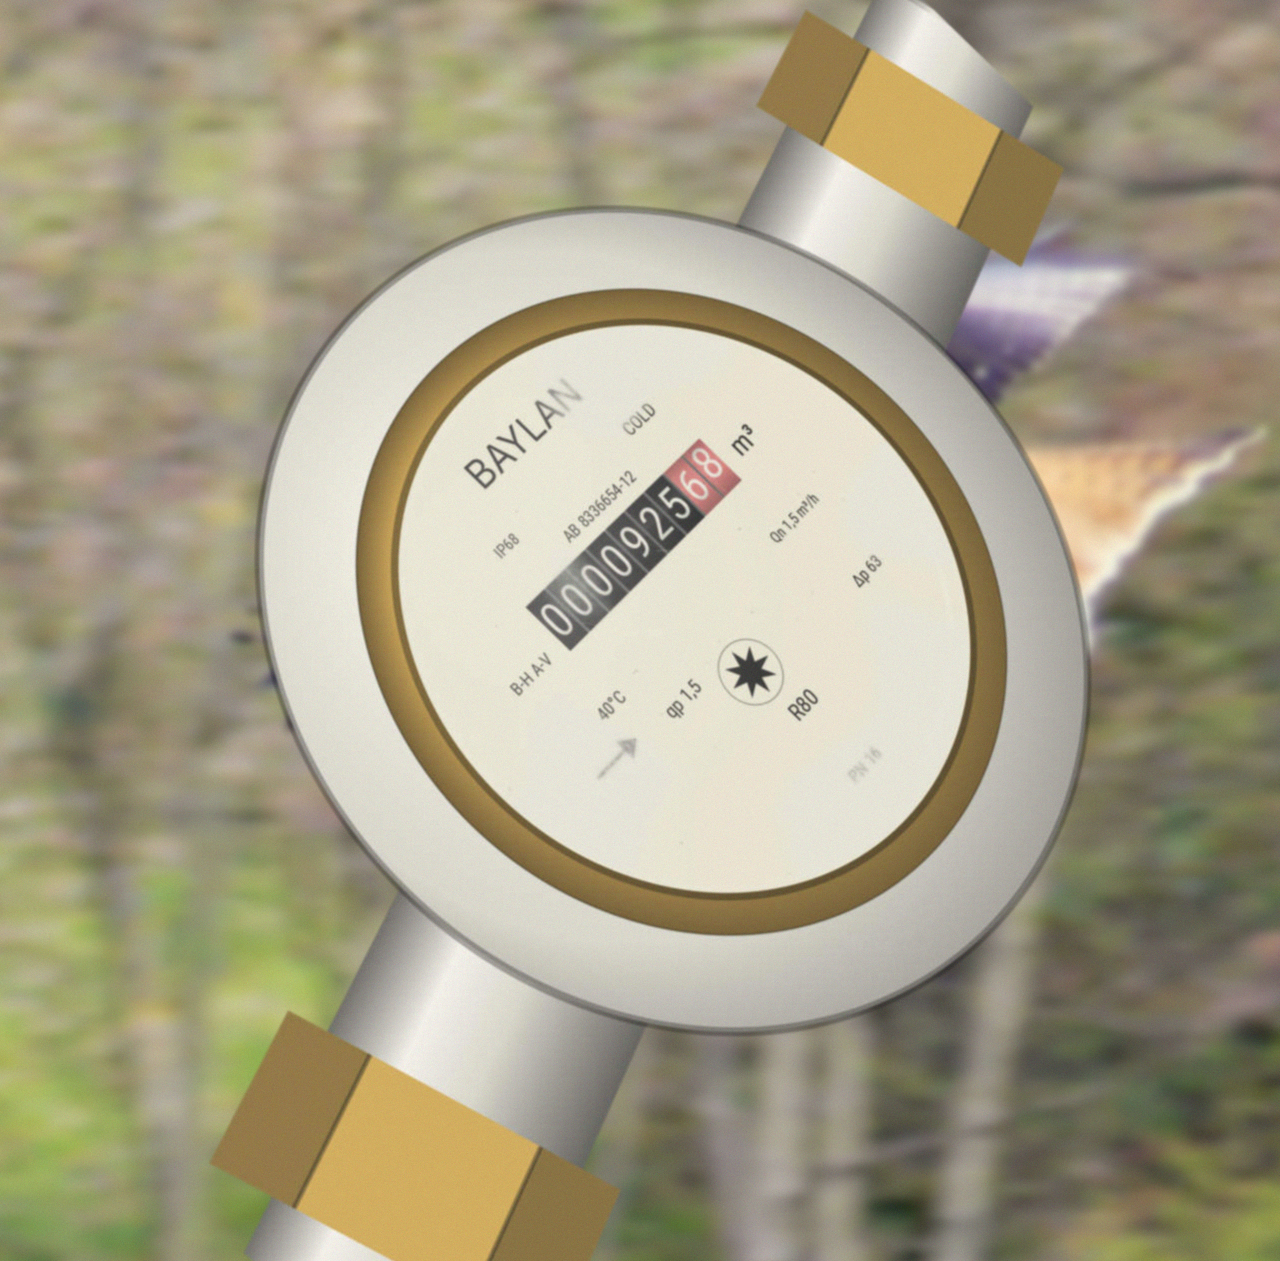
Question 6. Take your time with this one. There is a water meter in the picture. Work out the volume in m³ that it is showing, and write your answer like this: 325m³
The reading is 925.68m³
